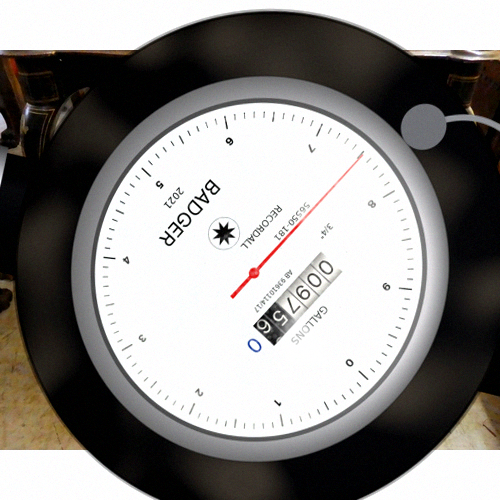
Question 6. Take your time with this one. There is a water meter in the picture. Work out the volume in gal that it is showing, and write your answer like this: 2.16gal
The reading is 97557.5gal
